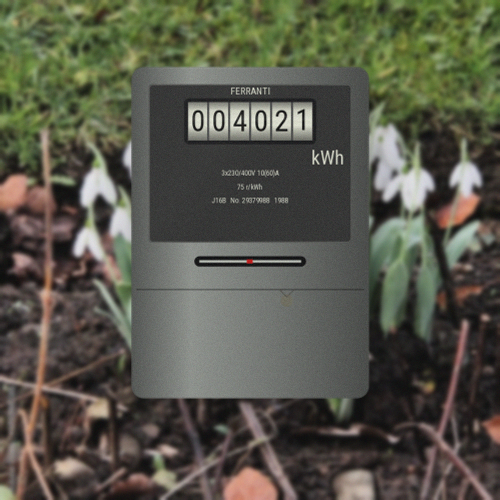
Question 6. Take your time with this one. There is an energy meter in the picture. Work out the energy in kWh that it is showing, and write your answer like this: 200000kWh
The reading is 4021kWh
